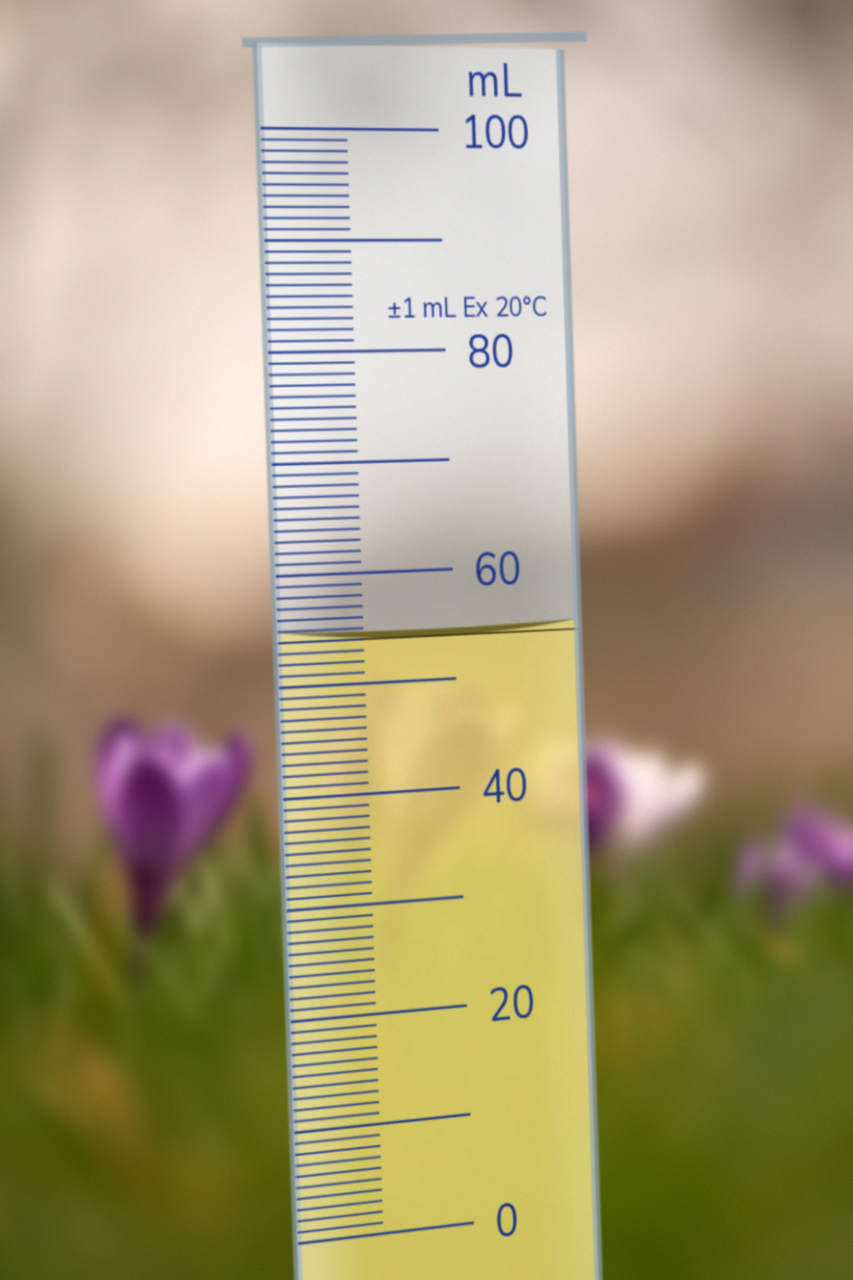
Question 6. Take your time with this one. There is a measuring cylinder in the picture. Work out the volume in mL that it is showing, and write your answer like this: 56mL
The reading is 54mL
